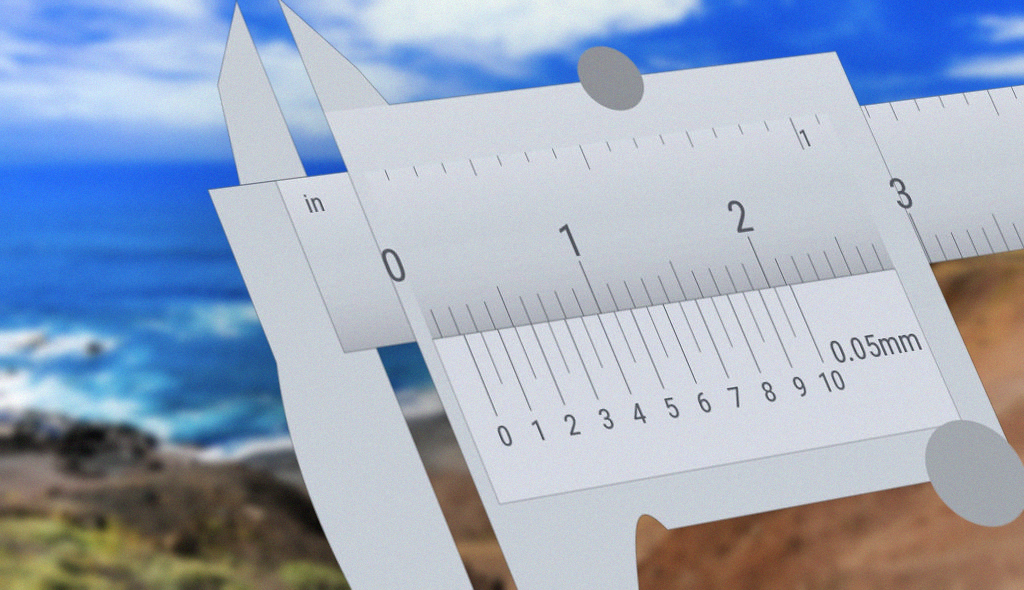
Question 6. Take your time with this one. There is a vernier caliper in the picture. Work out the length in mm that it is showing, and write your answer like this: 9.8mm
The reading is 2.2mm
